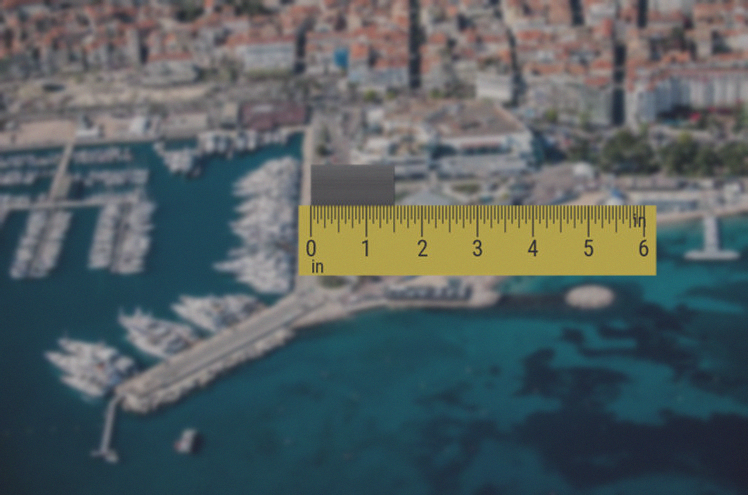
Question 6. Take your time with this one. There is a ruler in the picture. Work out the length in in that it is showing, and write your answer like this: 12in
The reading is 1.5in
